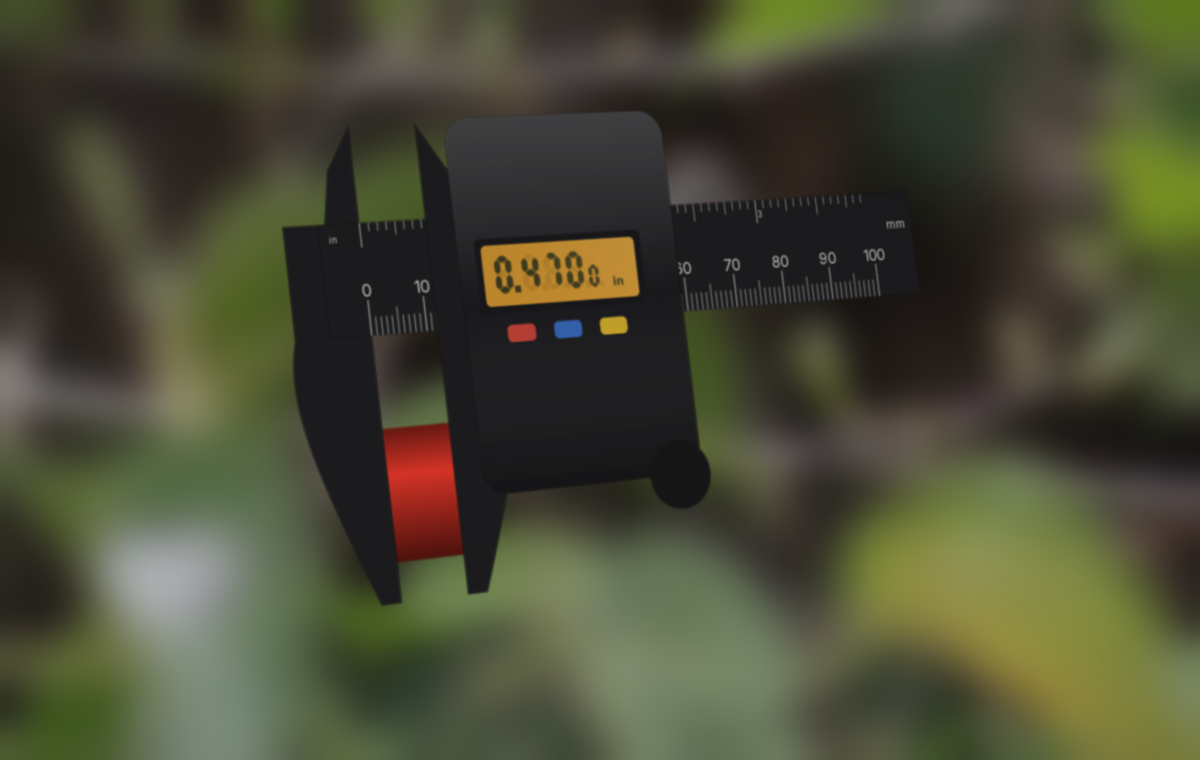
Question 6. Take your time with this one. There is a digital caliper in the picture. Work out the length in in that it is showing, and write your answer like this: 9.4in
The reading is 0.4700in
